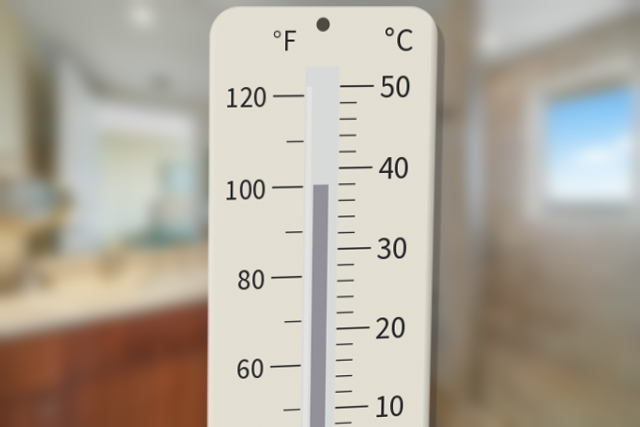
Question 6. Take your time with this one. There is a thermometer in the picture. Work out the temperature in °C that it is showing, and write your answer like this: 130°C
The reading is 38°C
